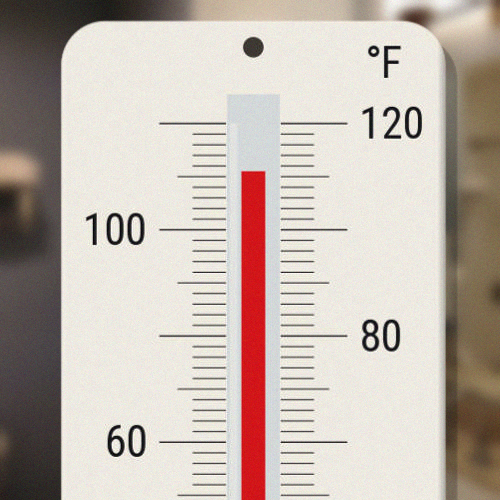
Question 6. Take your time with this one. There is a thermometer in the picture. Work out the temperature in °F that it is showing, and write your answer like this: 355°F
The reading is 111°F
